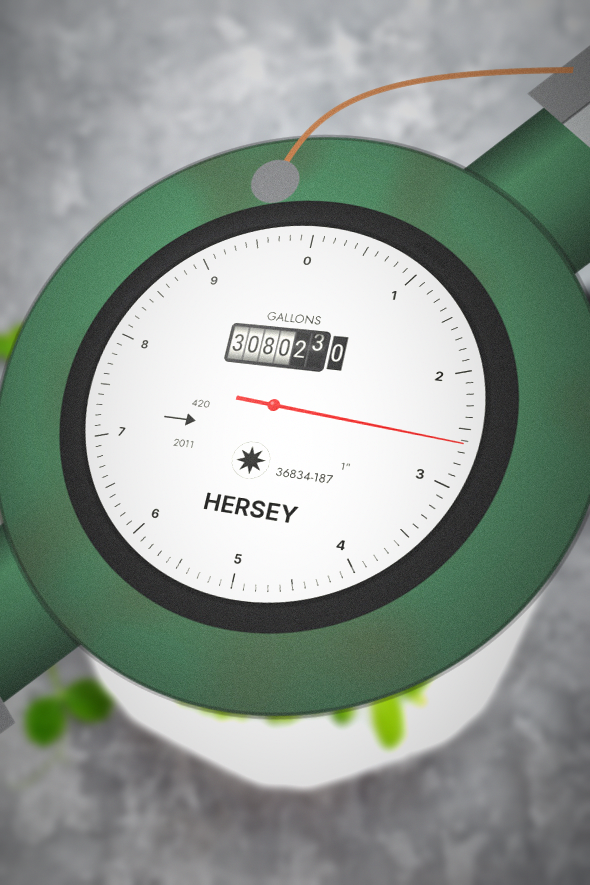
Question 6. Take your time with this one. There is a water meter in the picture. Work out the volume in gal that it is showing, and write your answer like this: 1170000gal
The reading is 3080232.6gal
